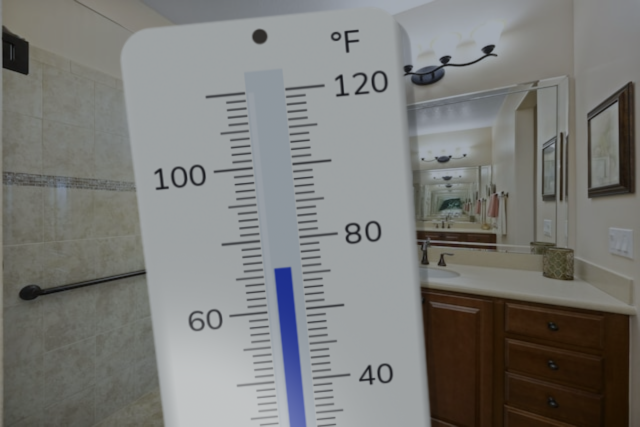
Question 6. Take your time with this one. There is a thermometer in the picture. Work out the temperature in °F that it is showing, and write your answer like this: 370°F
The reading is 72°F
